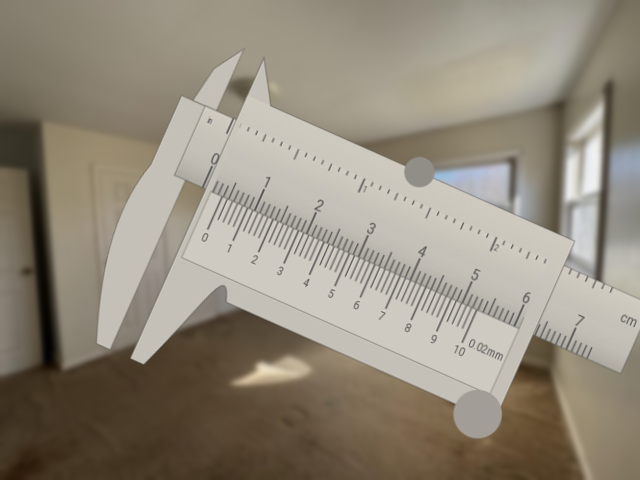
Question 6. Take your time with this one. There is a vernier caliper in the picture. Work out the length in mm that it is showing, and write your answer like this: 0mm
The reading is 3.8mm
